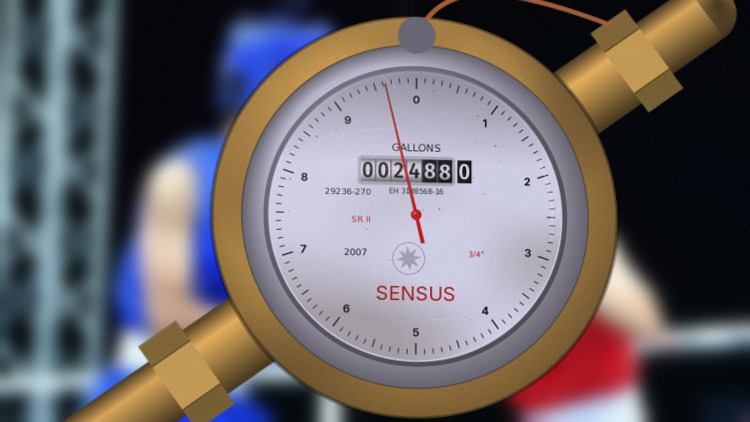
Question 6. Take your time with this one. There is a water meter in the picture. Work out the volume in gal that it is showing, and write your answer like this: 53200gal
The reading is 24879.6gal
